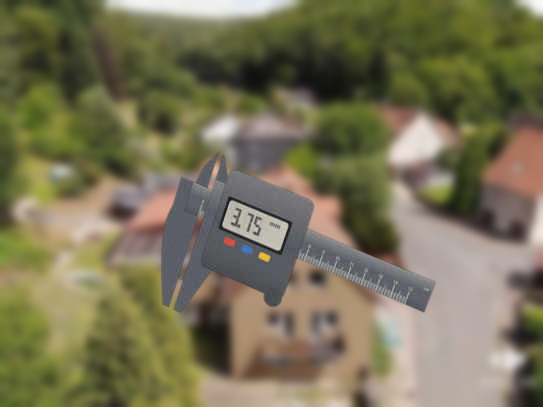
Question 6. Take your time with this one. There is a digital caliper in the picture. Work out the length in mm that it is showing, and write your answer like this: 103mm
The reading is 3.75mm
